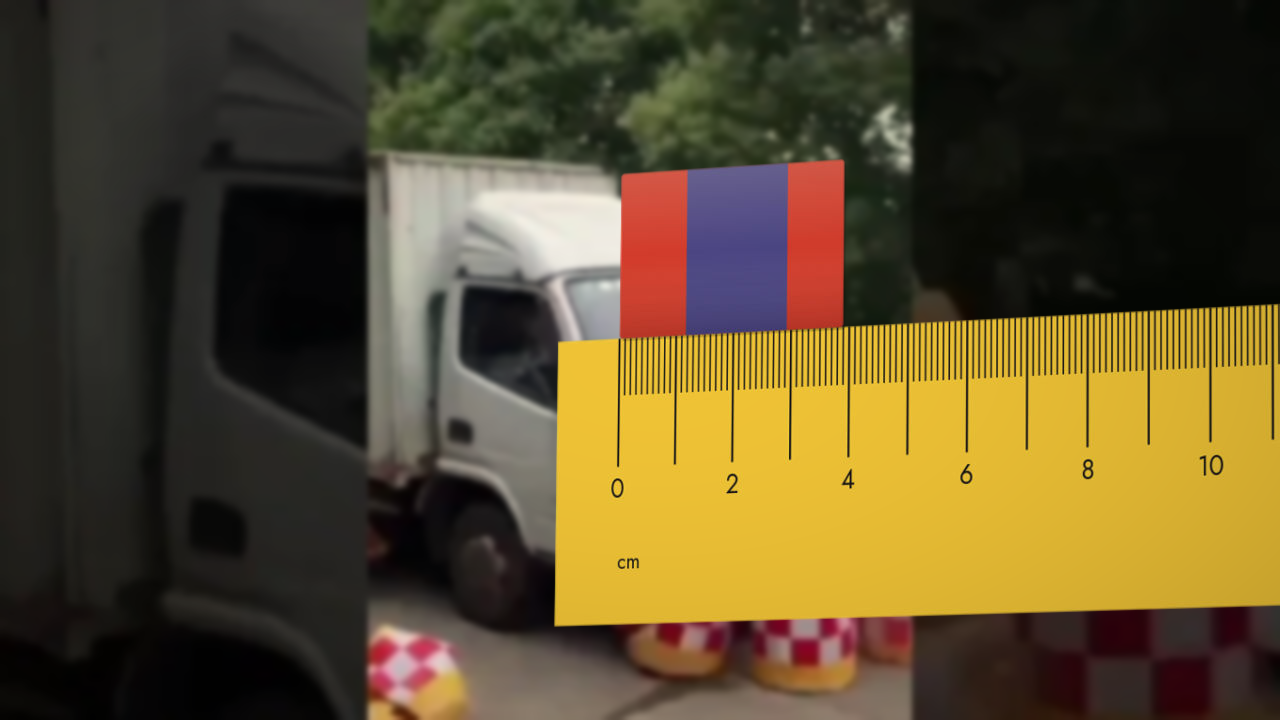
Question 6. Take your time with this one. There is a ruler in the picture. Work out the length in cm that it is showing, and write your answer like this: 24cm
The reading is 3.9cm
